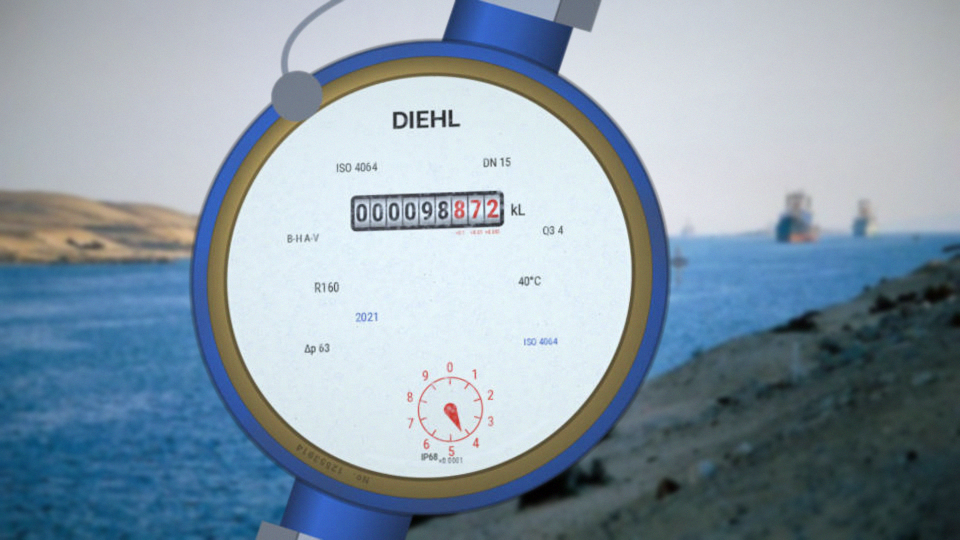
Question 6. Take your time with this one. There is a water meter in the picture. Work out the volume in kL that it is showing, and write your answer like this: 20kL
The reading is 98.8724kL
